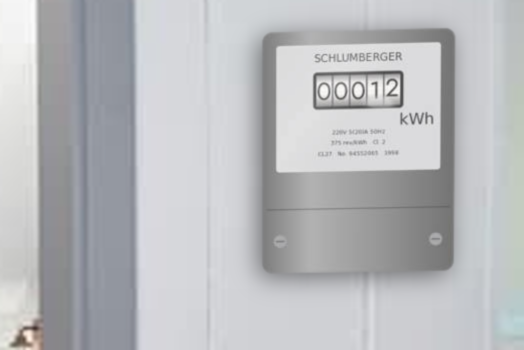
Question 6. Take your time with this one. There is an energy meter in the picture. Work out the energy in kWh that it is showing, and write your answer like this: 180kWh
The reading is 12kWh
